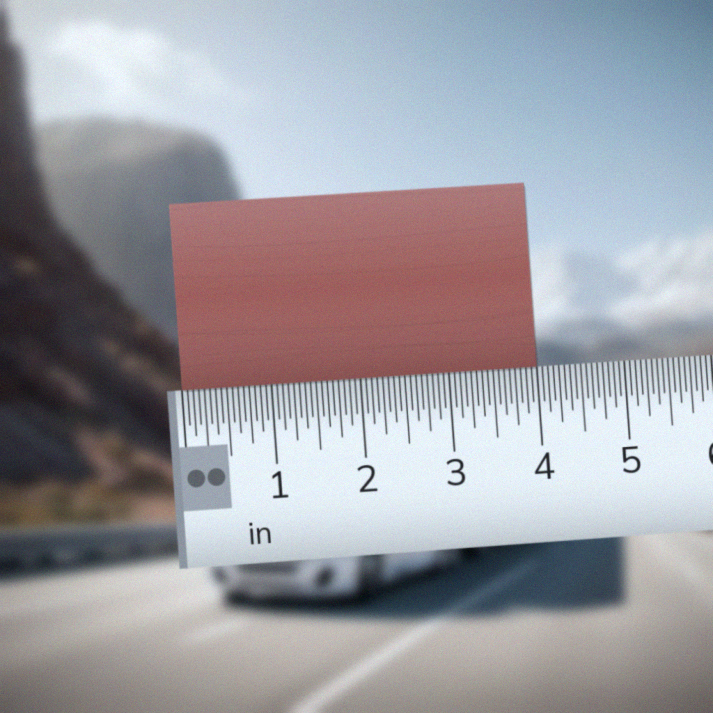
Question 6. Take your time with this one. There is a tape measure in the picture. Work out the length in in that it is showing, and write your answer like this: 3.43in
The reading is 4in
